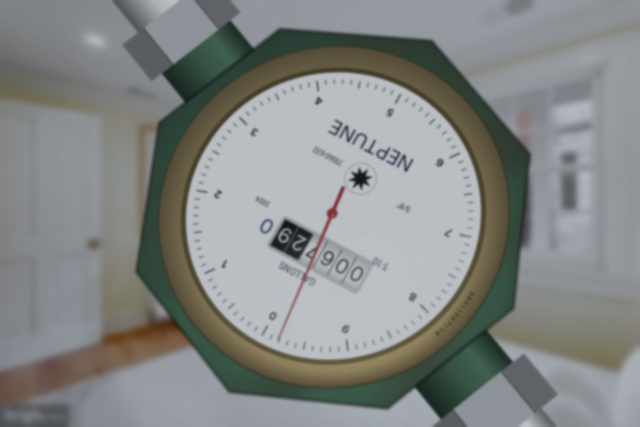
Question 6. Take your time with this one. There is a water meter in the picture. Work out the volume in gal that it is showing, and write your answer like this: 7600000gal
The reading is 67289.8gal
